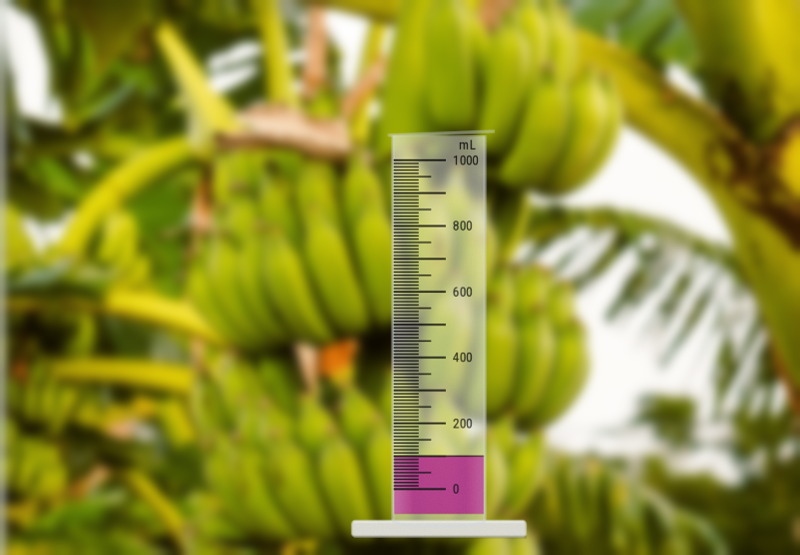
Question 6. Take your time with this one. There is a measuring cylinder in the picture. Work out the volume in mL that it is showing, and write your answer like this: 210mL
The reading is 100mL
